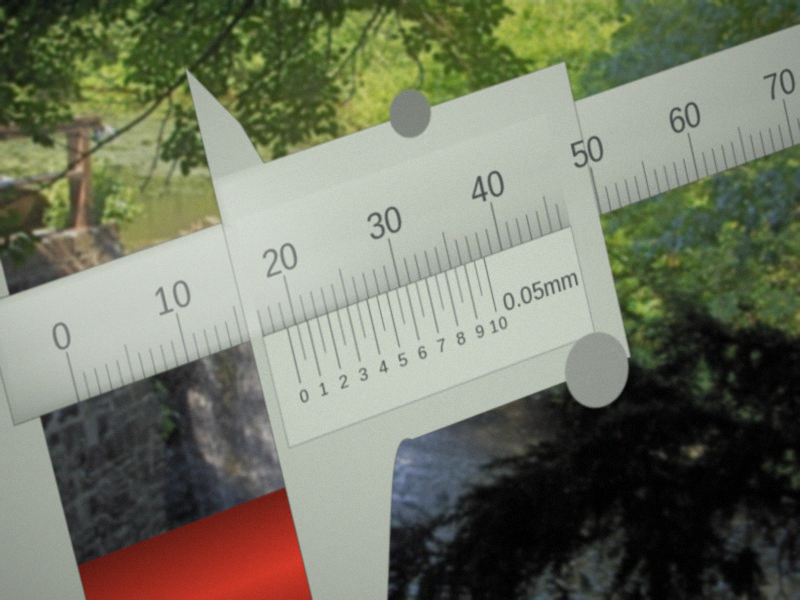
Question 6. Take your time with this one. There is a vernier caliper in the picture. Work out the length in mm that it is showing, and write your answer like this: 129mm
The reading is 19.2mm
